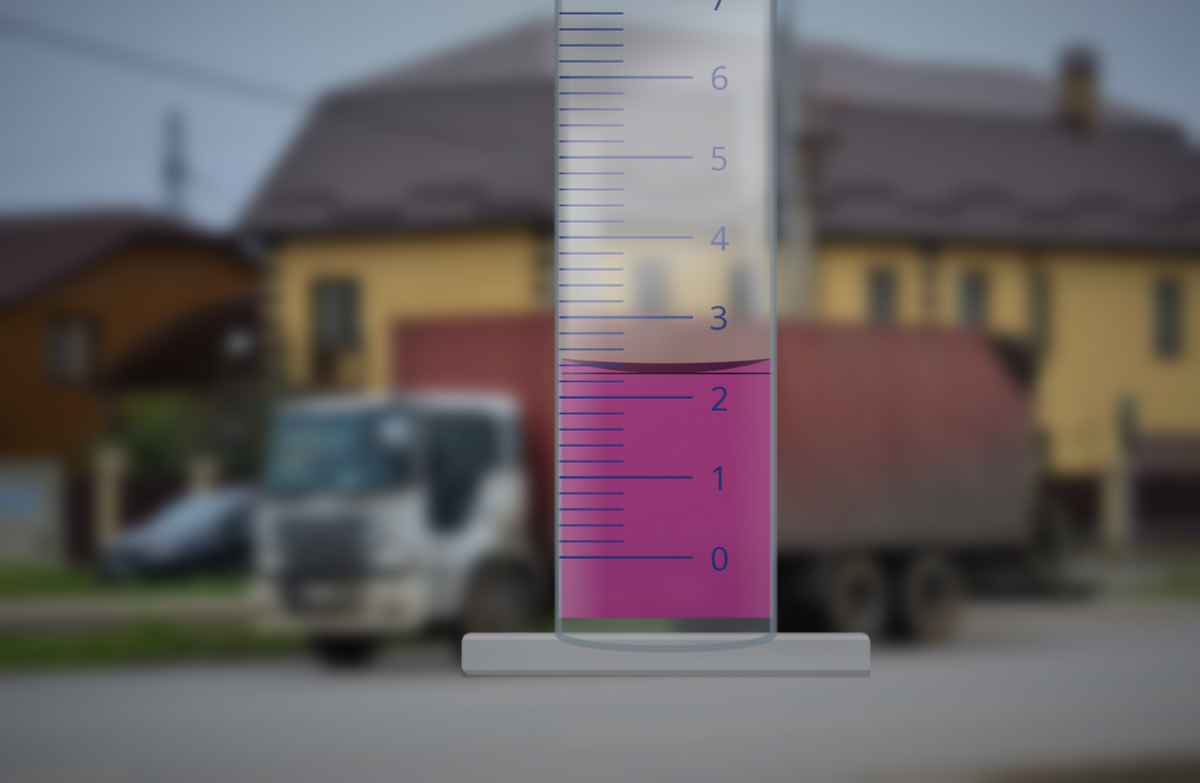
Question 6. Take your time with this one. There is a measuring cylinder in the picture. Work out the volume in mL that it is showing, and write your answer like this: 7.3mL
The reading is 2.3mL
